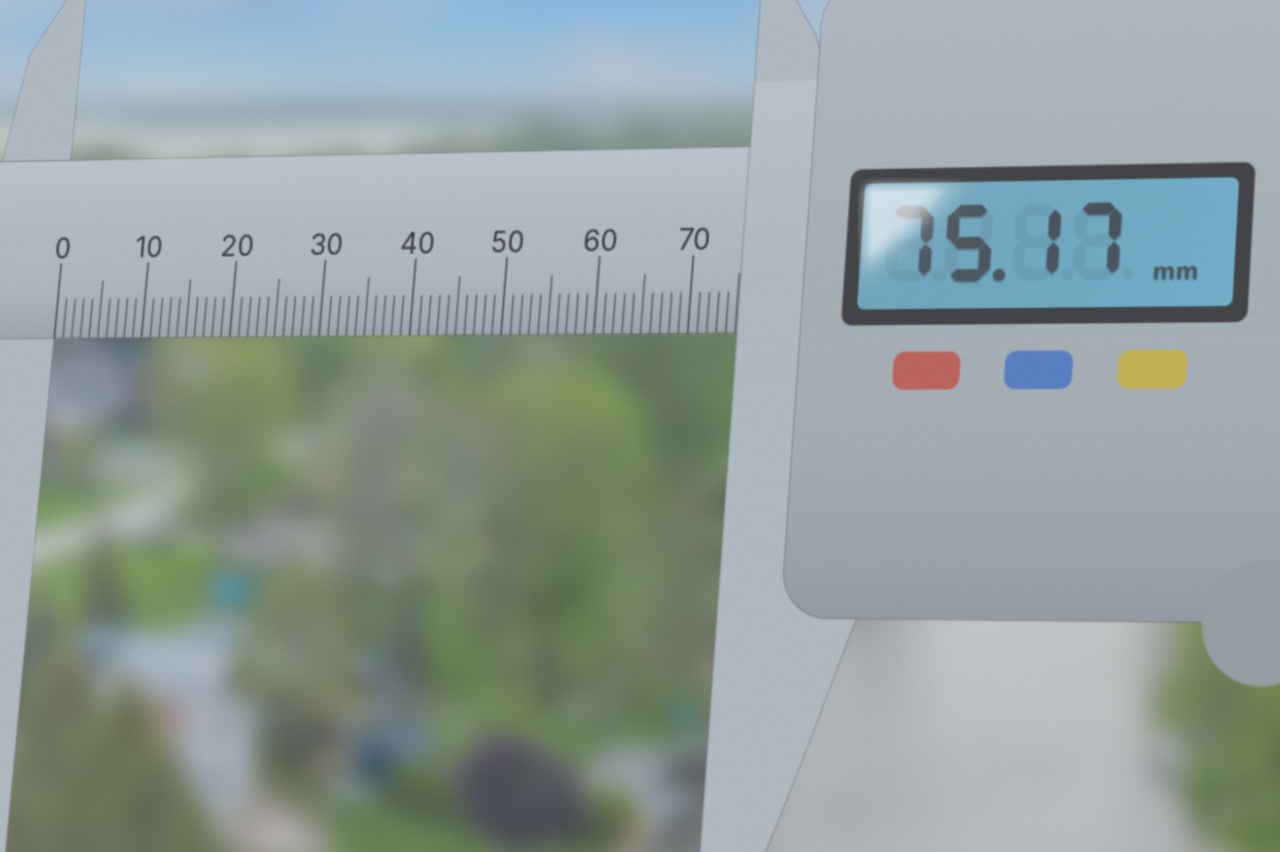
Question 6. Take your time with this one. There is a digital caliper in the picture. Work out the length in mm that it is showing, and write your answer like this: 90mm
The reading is 75.17mm
